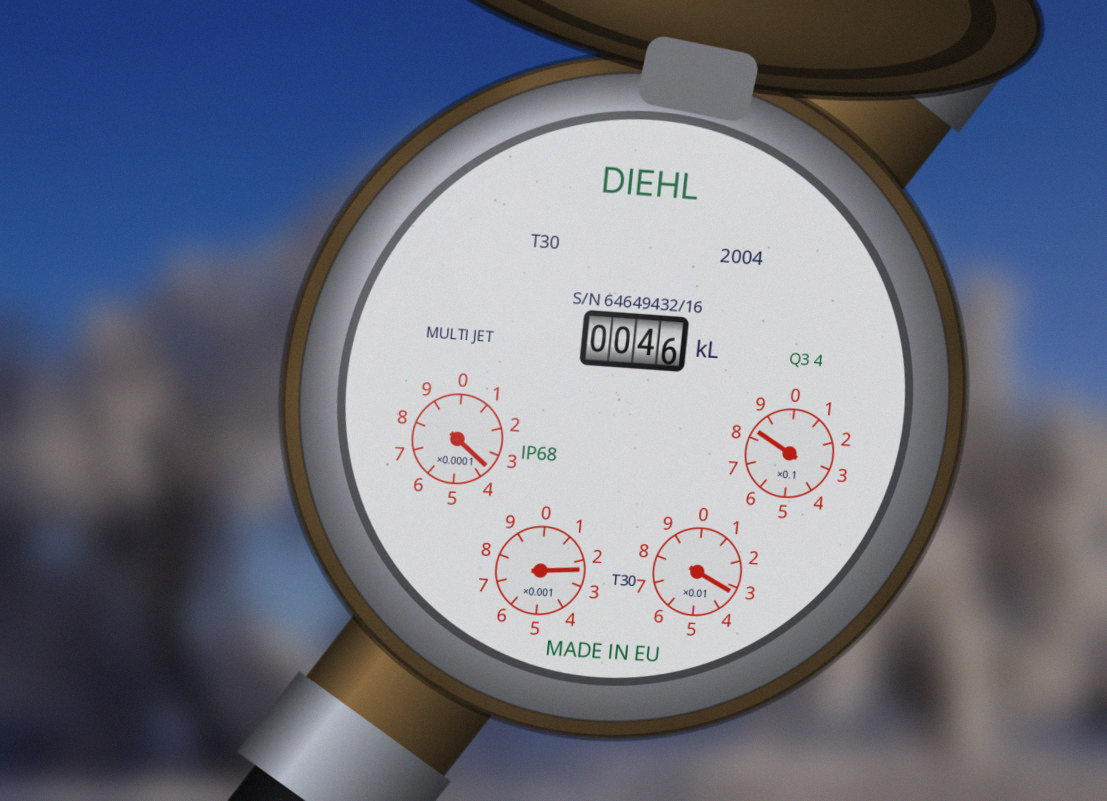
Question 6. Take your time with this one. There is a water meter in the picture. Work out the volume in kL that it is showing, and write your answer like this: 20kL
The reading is 45.8323kL
